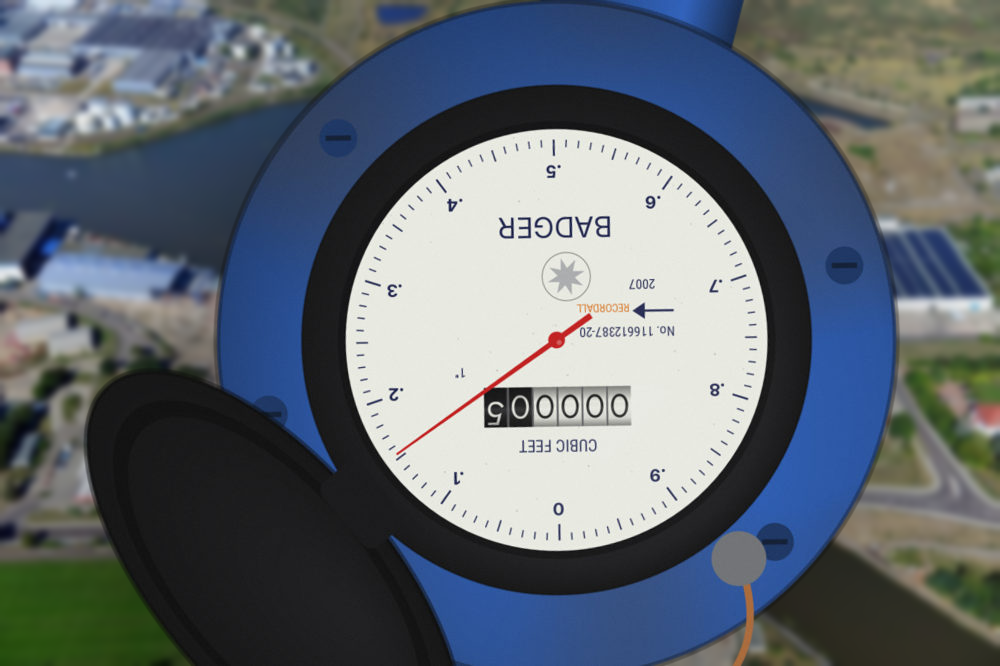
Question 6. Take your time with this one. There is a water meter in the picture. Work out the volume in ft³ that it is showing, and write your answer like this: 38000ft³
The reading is 5.15ft³
